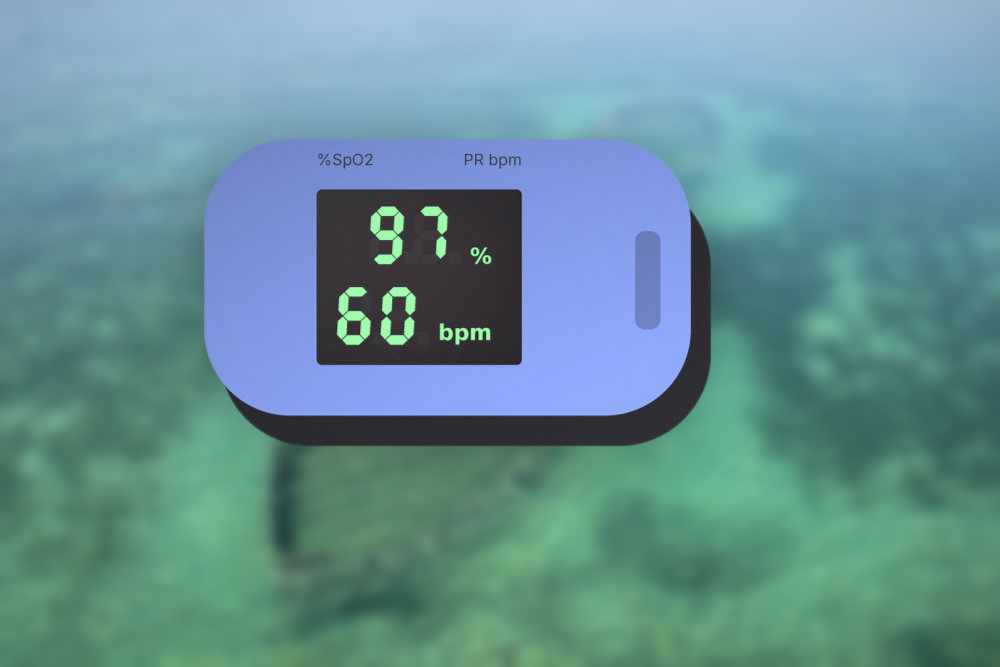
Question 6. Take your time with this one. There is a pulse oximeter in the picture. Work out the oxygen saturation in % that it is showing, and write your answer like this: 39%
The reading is 97%
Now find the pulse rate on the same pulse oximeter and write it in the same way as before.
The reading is 60bpm
